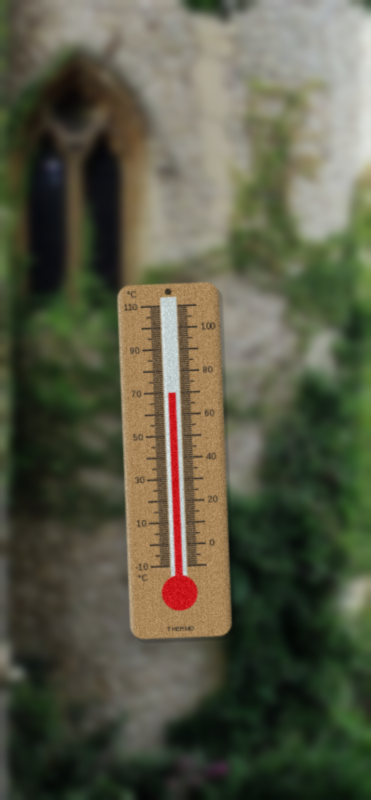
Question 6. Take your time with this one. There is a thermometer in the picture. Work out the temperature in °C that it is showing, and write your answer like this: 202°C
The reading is 70°C
